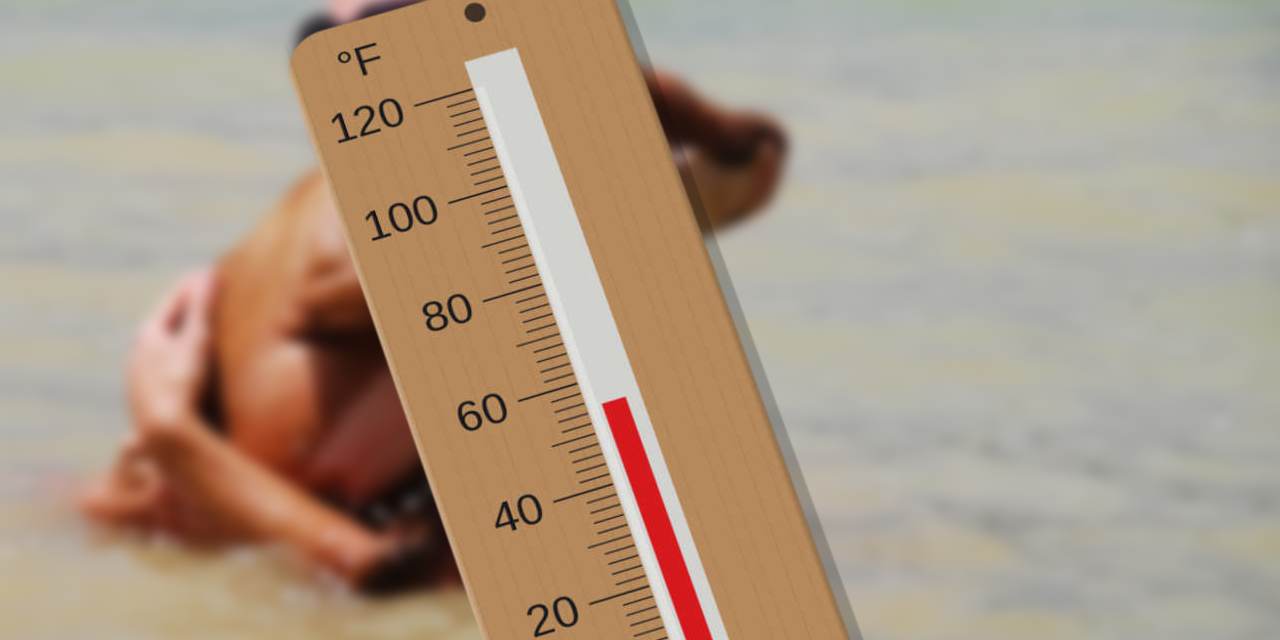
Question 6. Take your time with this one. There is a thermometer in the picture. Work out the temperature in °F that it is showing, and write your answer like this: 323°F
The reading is 55°F
